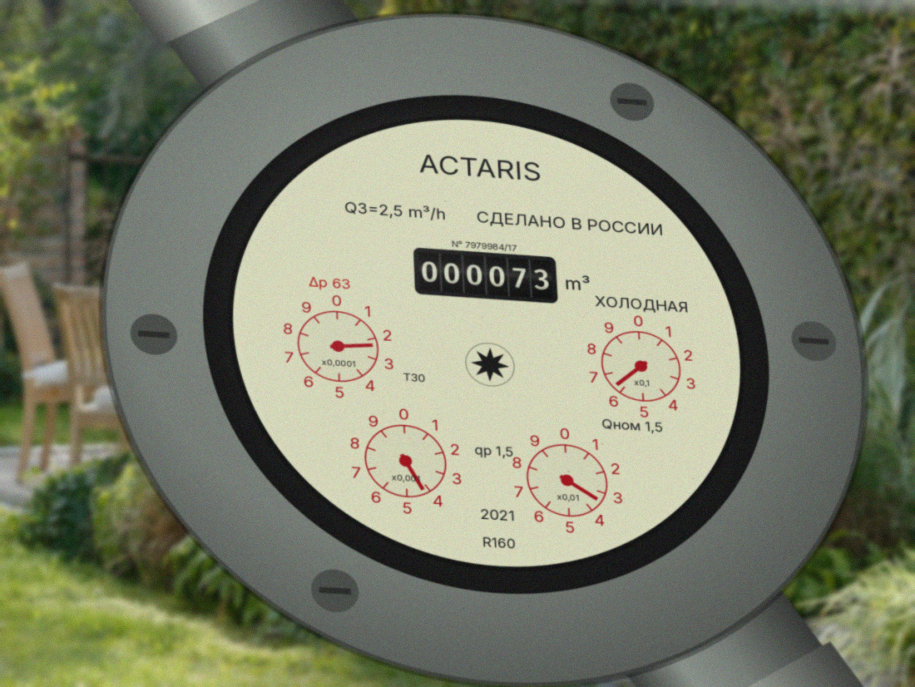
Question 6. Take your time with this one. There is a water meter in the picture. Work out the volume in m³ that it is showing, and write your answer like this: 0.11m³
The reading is 73.6342m³
